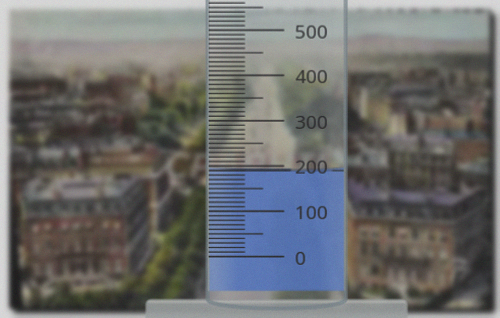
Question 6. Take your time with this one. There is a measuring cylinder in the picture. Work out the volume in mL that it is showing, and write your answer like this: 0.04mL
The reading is 190mL
